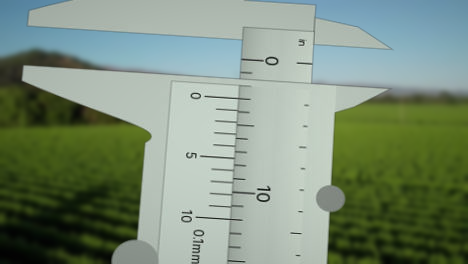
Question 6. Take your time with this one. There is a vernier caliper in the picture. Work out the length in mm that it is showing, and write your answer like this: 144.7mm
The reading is 3.0mm
